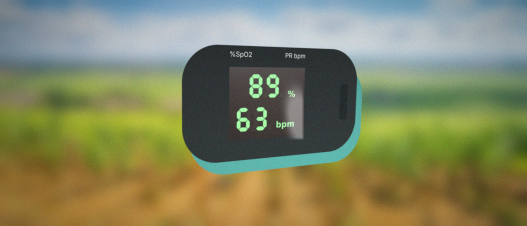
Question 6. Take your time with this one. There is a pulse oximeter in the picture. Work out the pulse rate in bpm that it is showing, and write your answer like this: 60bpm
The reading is 63bpm
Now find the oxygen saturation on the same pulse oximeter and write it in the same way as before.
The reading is 89%
